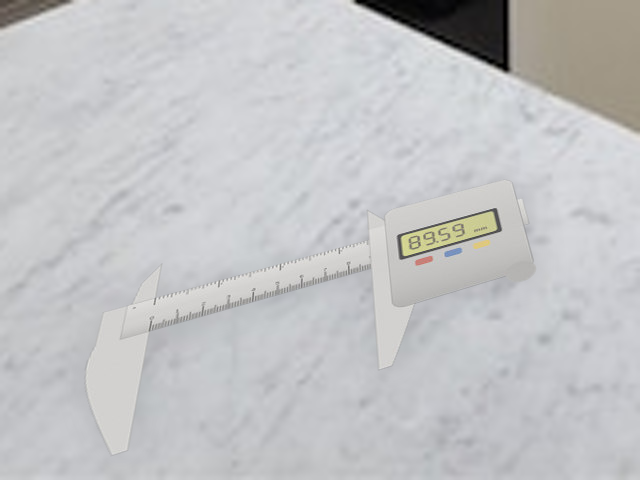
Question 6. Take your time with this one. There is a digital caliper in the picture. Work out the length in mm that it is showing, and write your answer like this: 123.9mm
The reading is 89.59mm
